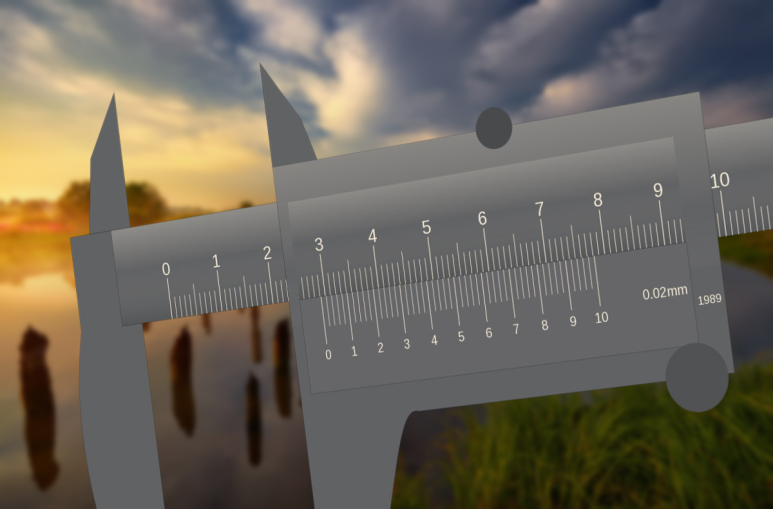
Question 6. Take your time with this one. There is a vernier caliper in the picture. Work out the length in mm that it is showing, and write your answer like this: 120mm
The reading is 29.2mm
